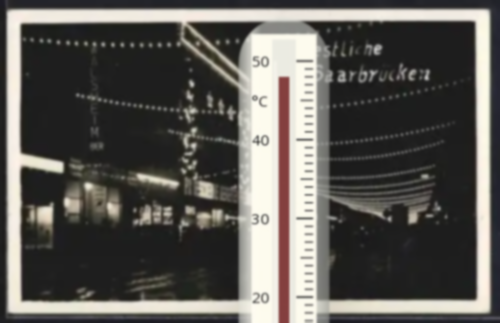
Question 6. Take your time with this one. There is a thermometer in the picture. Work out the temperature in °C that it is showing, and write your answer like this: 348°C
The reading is 48°C
